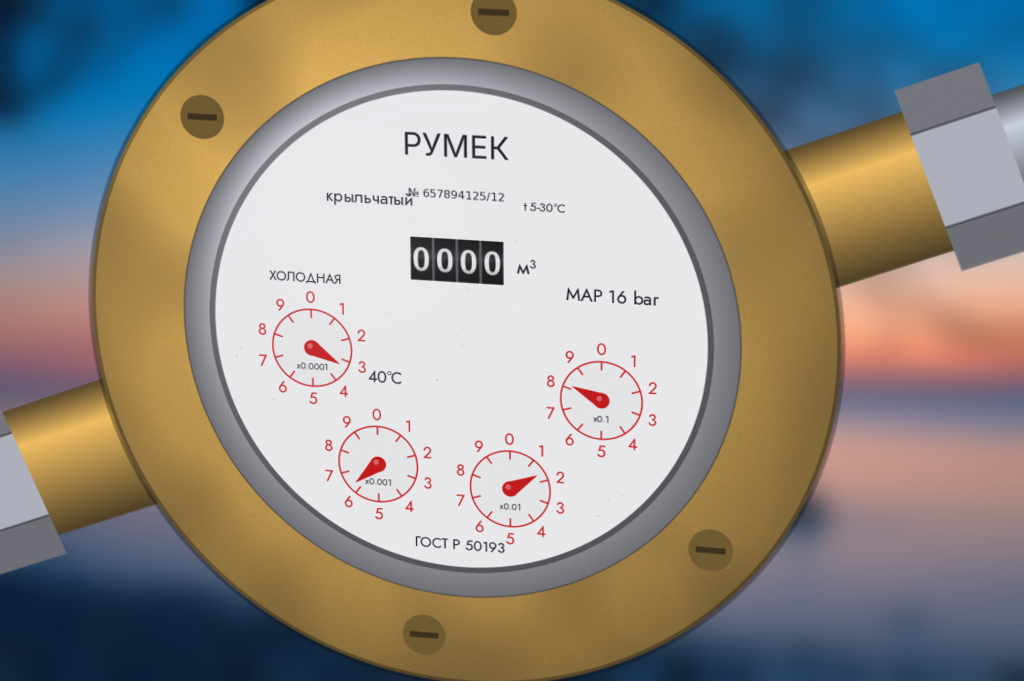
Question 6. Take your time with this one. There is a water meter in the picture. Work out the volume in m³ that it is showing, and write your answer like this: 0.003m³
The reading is 0.8163m³
